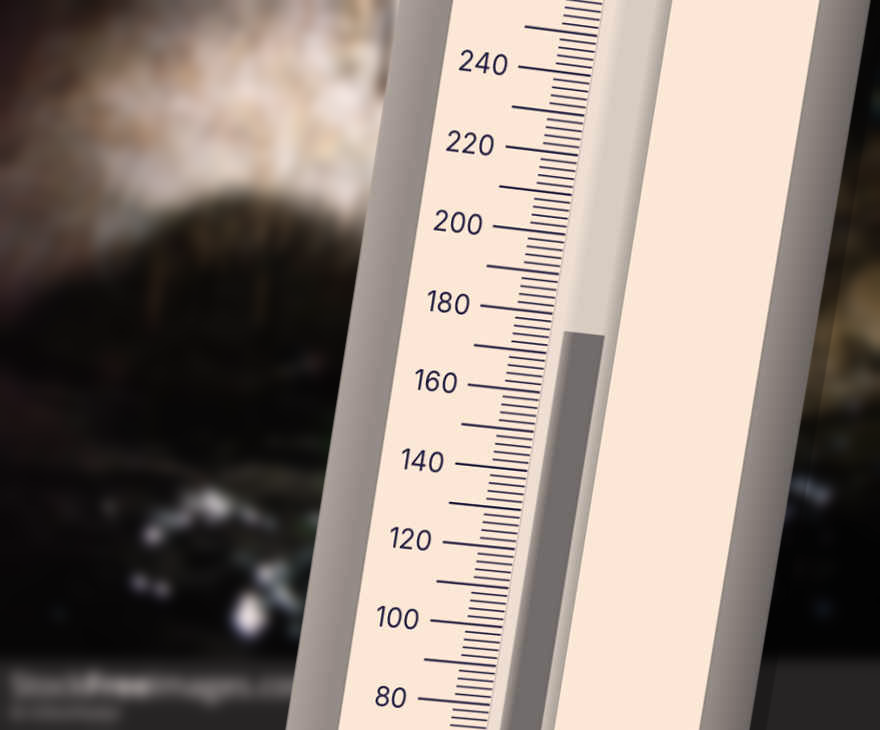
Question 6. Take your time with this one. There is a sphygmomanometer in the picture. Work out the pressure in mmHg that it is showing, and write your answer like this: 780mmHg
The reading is 176mmHg
